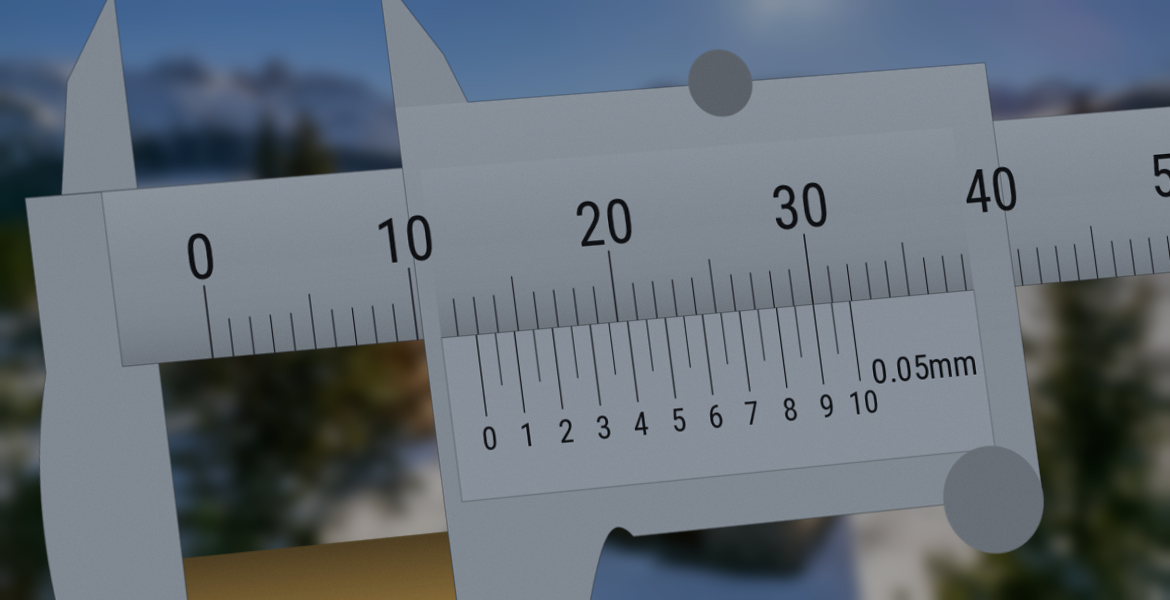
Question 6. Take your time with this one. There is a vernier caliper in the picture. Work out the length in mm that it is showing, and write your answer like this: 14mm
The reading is 12.9mm
